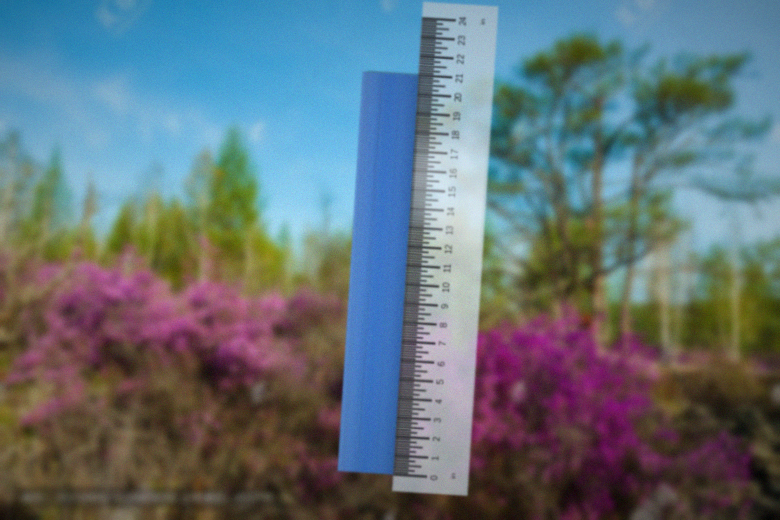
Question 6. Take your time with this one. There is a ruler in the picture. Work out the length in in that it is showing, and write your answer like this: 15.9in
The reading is 21in
